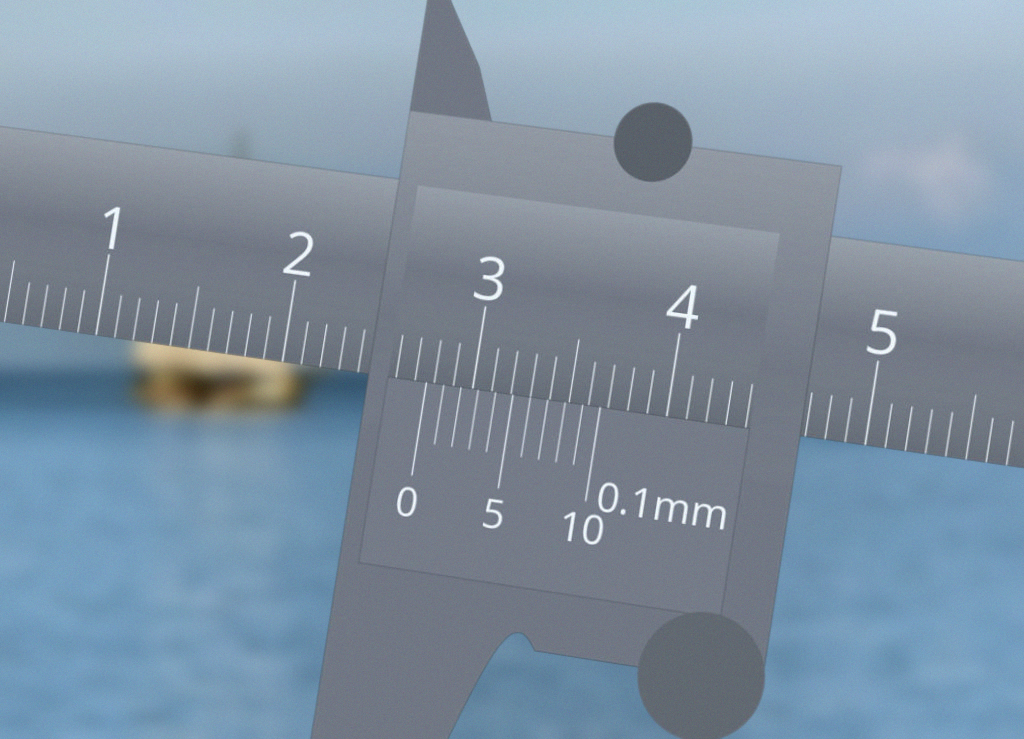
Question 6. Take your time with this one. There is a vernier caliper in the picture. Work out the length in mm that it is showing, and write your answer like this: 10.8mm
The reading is 27.6mm
